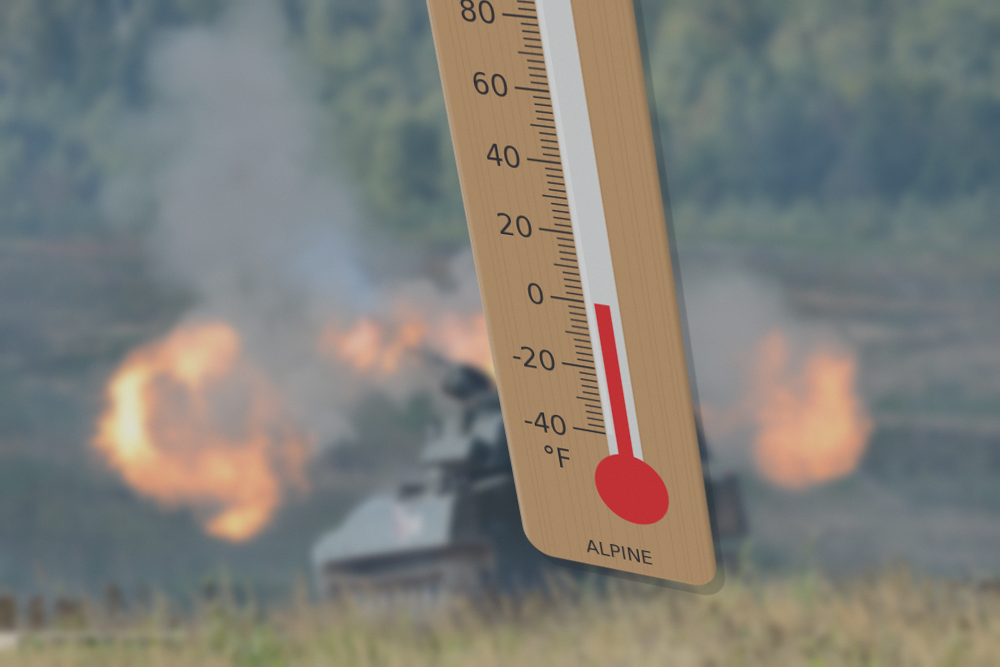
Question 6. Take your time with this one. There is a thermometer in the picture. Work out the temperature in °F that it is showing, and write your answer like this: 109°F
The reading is 0°F
